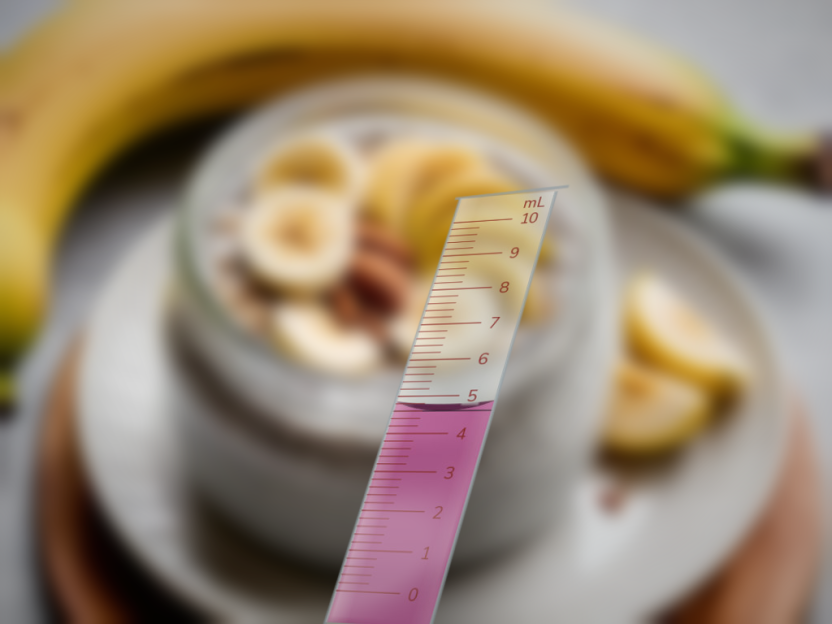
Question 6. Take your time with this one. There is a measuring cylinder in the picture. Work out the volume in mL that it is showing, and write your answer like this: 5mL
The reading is 4.6mL
